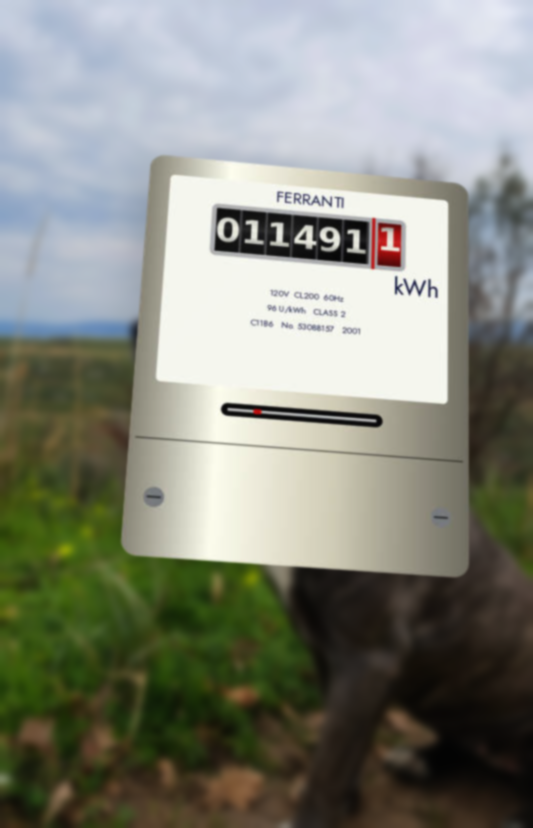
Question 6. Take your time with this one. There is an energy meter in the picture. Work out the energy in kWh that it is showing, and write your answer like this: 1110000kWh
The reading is 11491.1kWh
